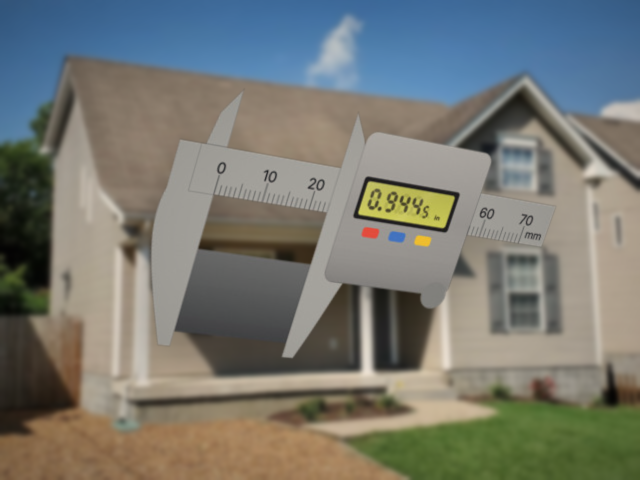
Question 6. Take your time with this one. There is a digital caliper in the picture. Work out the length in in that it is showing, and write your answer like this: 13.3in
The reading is 0.9445in
